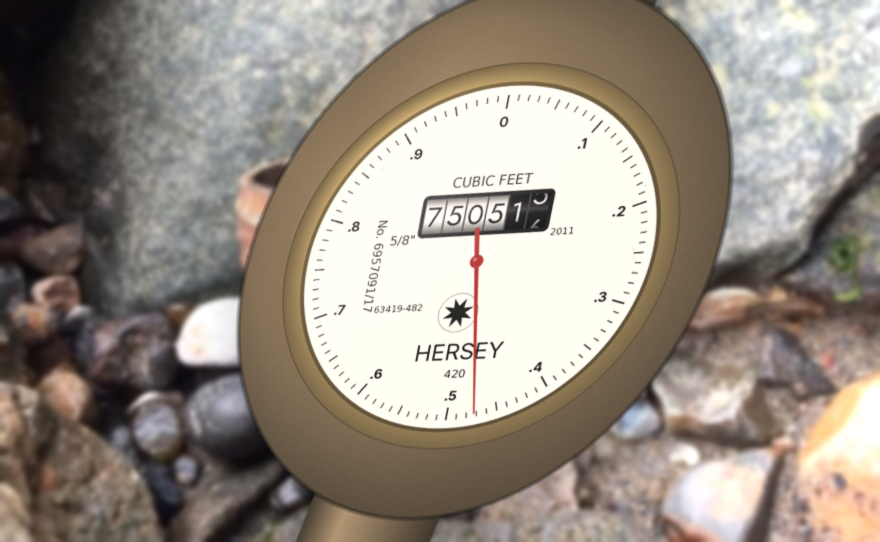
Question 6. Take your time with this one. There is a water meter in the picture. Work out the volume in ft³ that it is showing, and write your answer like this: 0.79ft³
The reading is 750515.47ft³
